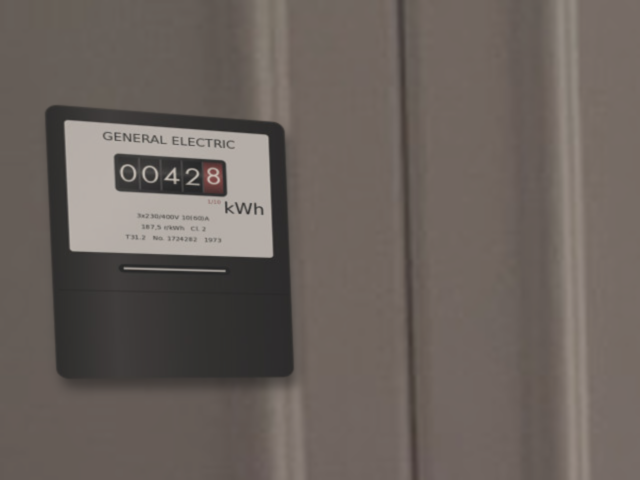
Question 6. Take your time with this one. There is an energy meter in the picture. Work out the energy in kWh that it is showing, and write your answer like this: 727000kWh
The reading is 42.8kWh
